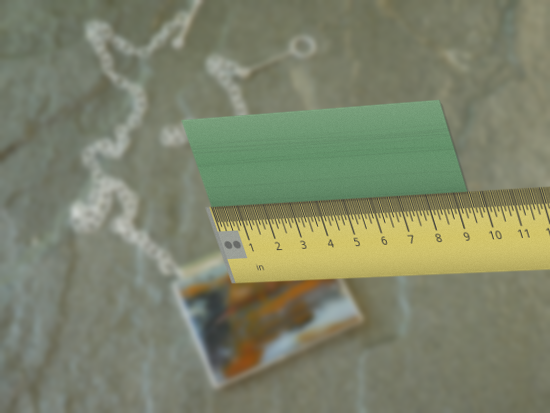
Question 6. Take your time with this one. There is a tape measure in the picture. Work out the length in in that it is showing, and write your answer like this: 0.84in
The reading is 9.5in
